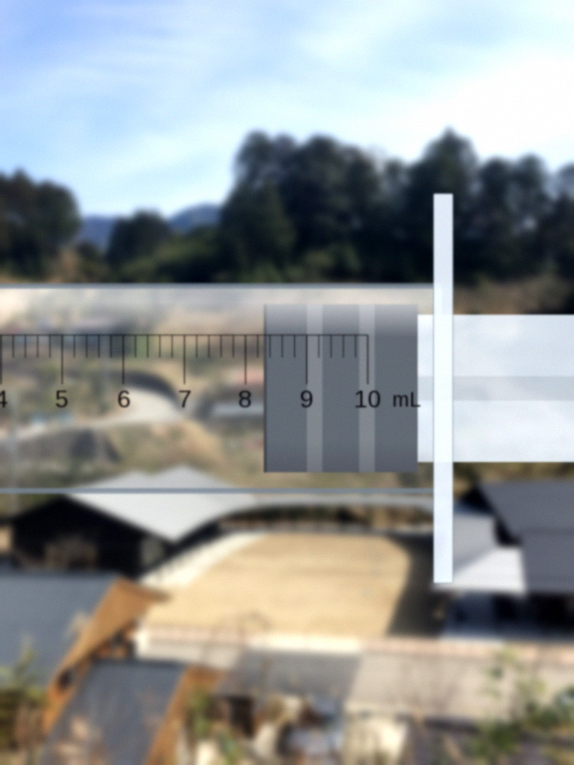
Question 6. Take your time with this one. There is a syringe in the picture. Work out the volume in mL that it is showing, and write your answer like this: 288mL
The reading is 8.3mL
